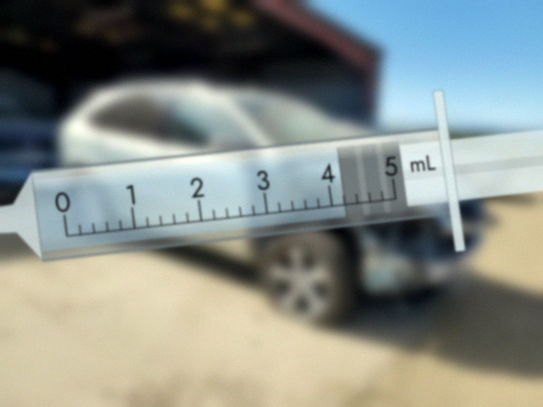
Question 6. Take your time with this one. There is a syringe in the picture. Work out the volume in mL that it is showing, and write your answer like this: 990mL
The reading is 4.2mL
